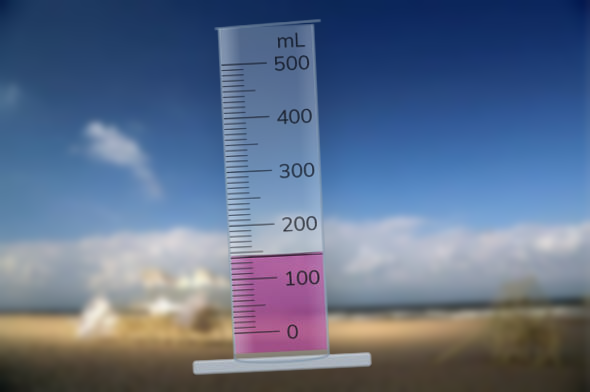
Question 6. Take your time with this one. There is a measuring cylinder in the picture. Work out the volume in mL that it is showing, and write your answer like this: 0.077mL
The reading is 140mL
